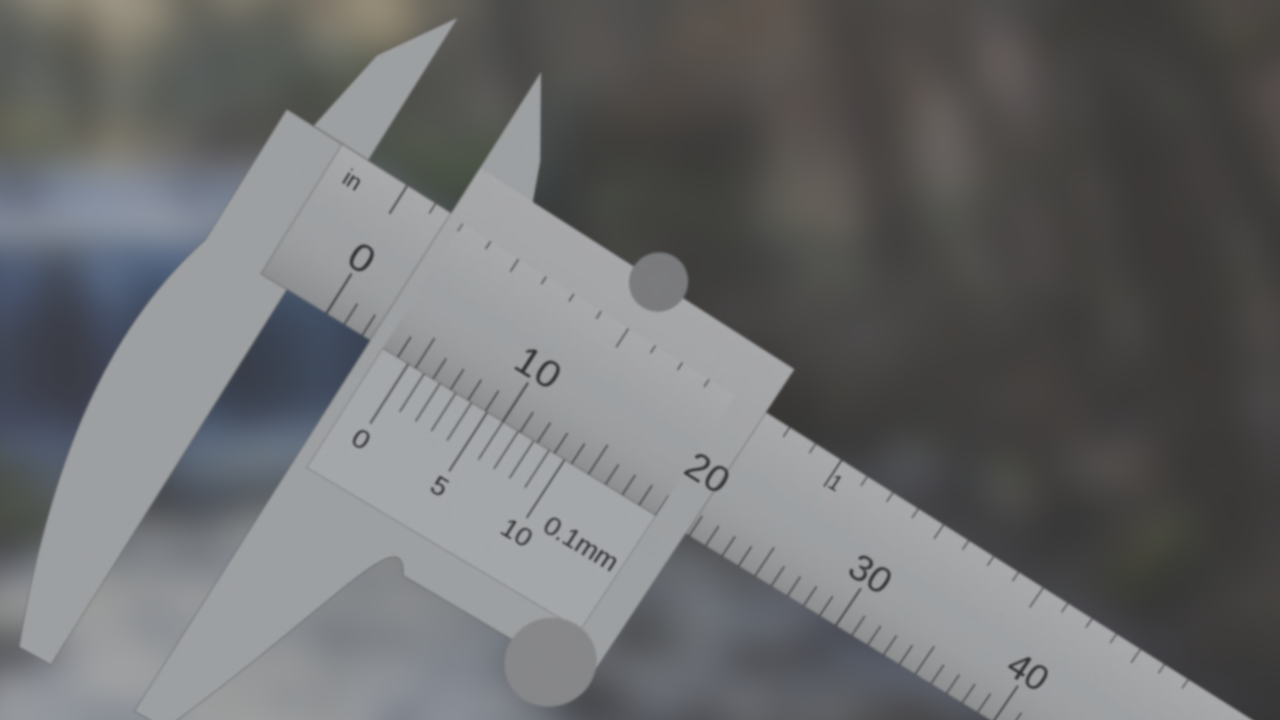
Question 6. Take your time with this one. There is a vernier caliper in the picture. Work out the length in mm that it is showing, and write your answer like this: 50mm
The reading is 4.6mm
